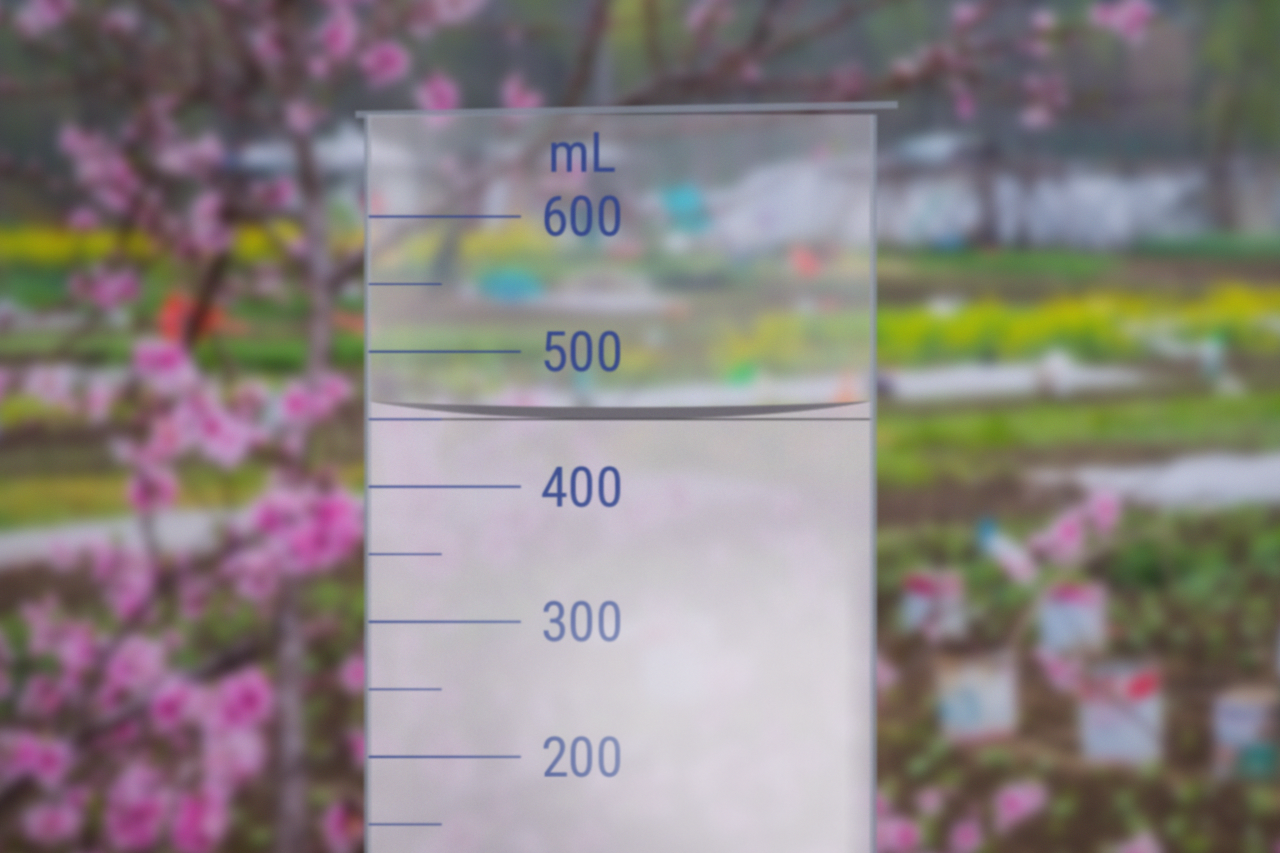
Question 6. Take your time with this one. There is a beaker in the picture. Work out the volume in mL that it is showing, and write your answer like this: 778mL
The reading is 450mL
